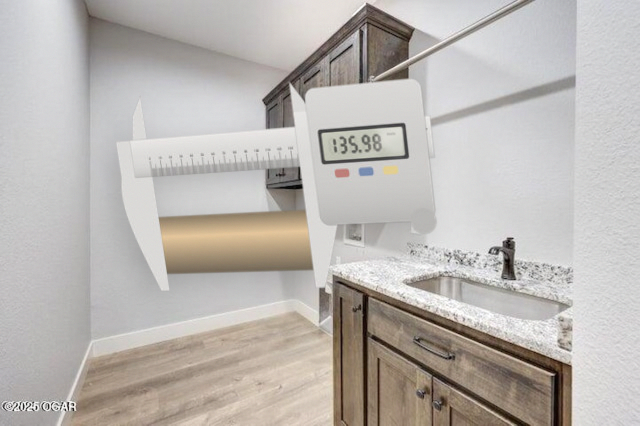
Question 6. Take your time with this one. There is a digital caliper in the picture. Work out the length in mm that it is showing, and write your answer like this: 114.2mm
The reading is 135.98mm
